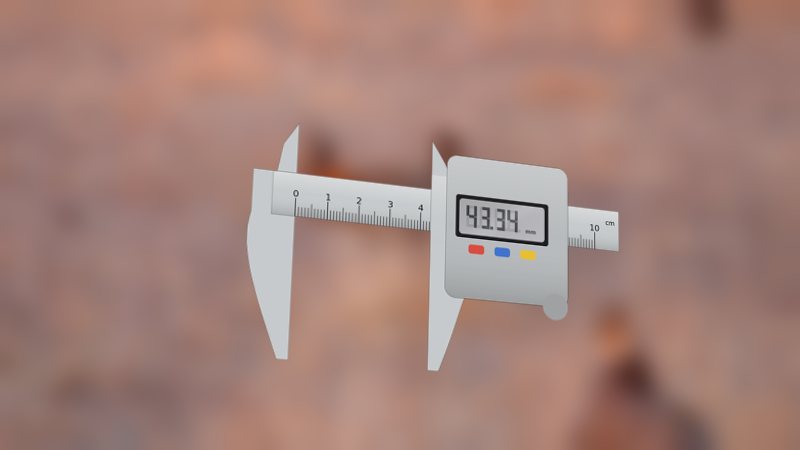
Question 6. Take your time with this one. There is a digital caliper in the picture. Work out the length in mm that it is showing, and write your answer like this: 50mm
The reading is 43.34mm
